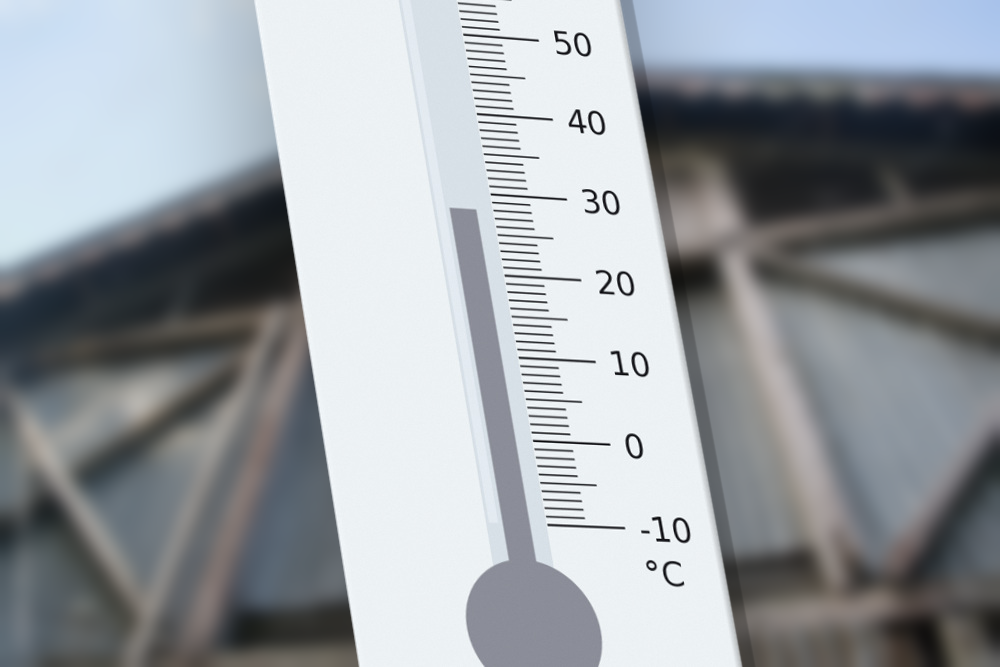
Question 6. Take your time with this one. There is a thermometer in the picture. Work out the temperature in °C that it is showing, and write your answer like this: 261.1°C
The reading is 28°C
